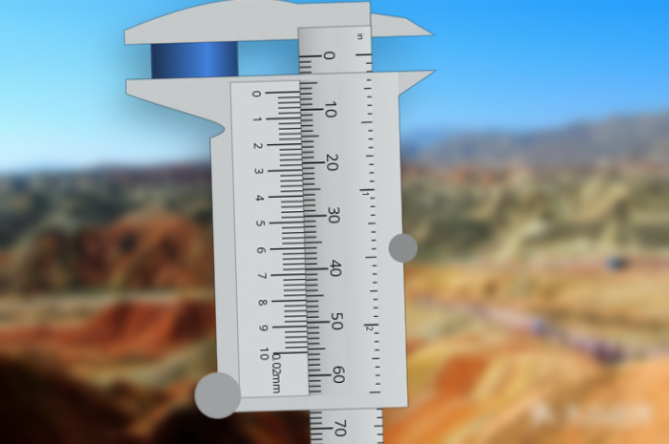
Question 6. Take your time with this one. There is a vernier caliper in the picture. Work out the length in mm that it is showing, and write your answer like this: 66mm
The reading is 6.6mm
